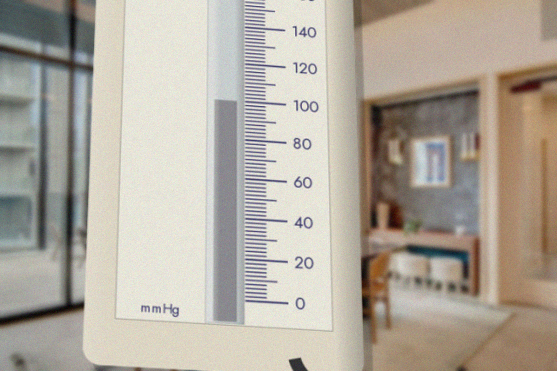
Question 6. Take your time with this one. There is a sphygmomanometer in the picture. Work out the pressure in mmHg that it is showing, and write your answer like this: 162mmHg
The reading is 100mmHg
